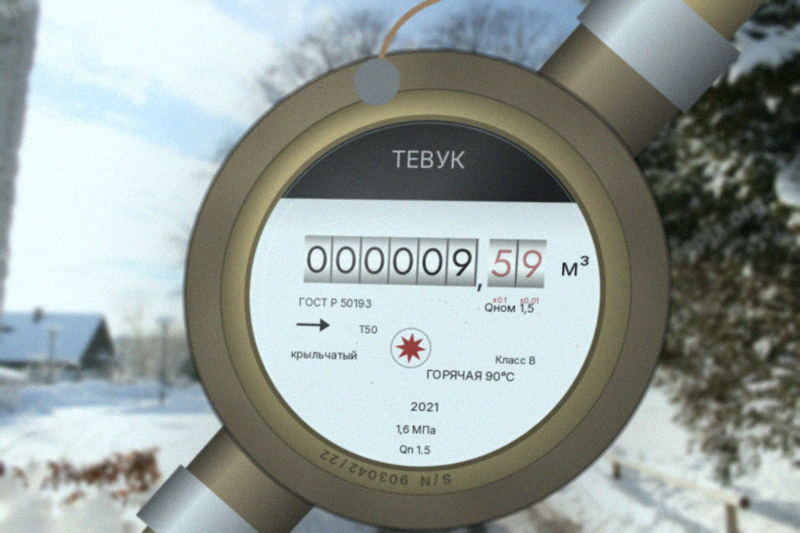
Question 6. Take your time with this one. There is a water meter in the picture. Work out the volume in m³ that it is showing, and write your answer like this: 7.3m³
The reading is 9.59m³
